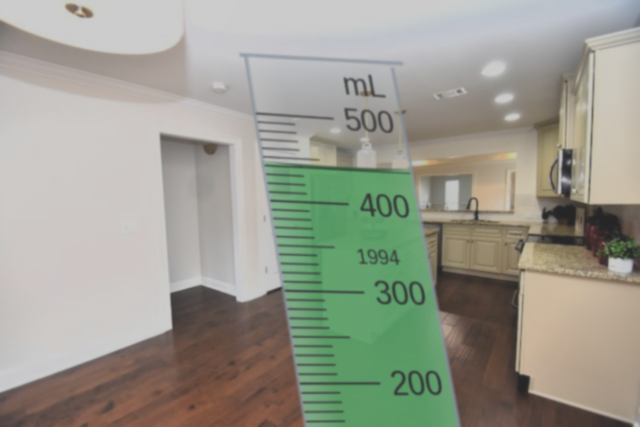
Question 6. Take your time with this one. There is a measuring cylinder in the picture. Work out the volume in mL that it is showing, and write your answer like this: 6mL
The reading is 440mL
